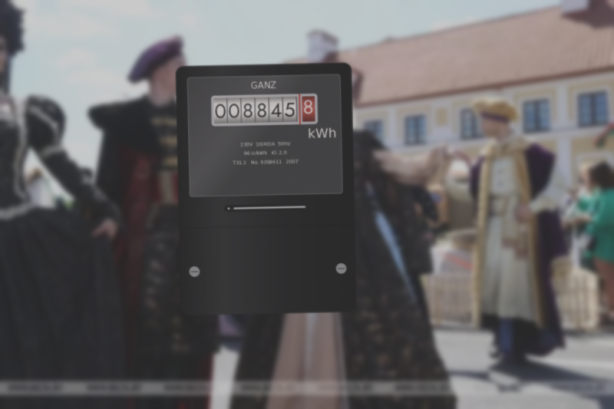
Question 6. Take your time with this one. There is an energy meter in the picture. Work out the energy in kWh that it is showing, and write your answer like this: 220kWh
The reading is 8845.8kWh
